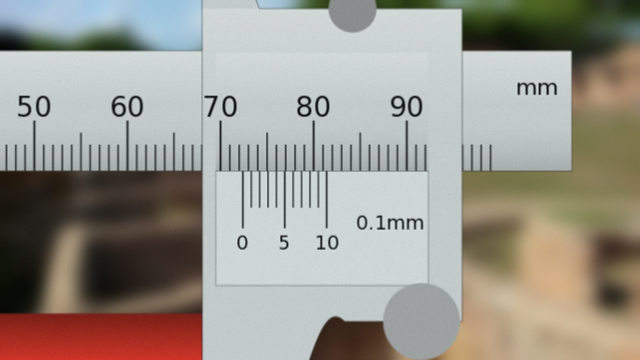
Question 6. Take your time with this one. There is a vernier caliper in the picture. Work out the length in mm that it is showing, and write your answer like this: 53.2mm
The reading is 72.4mm
